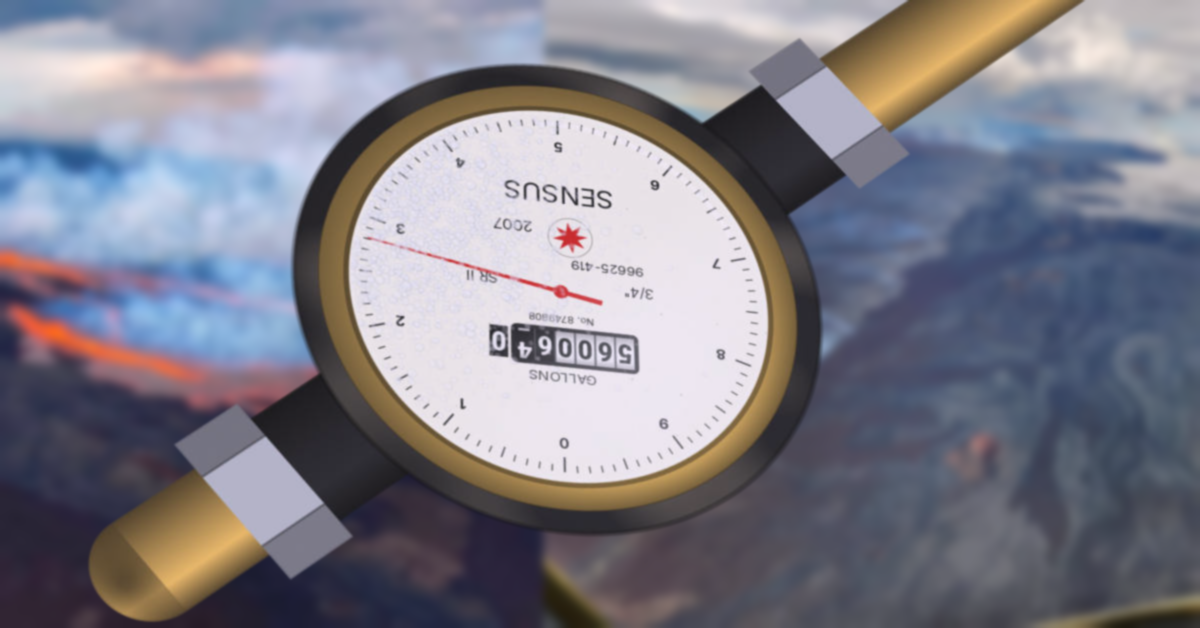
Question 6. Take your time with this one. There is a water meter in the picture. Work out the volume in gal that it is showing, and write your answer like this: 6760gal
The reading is 5600642.8gal
